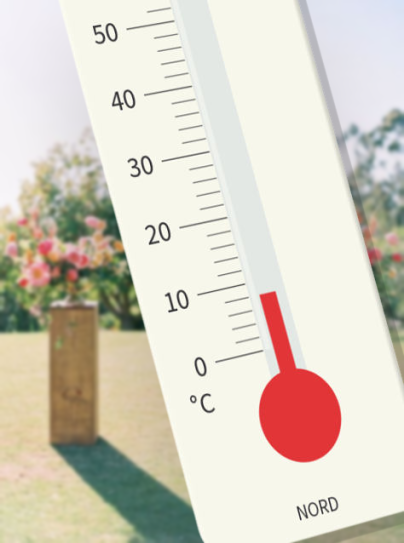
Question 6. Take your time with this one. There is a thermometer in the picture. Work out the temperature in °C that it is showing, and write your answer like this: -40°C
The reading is 8°C
